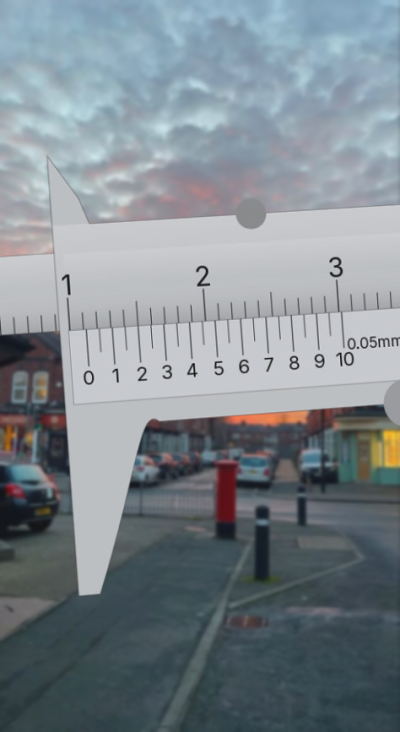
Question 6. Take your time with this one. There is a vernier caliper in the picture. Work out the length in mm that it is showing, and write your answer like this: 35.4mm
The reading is 11.2mm
